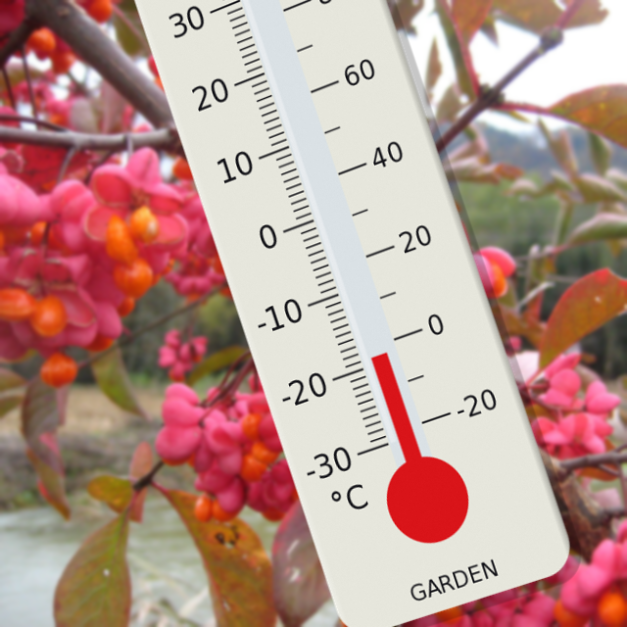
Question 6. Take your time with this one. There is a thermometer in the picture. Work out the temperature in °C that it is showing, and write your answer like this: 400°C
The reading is -19°C
